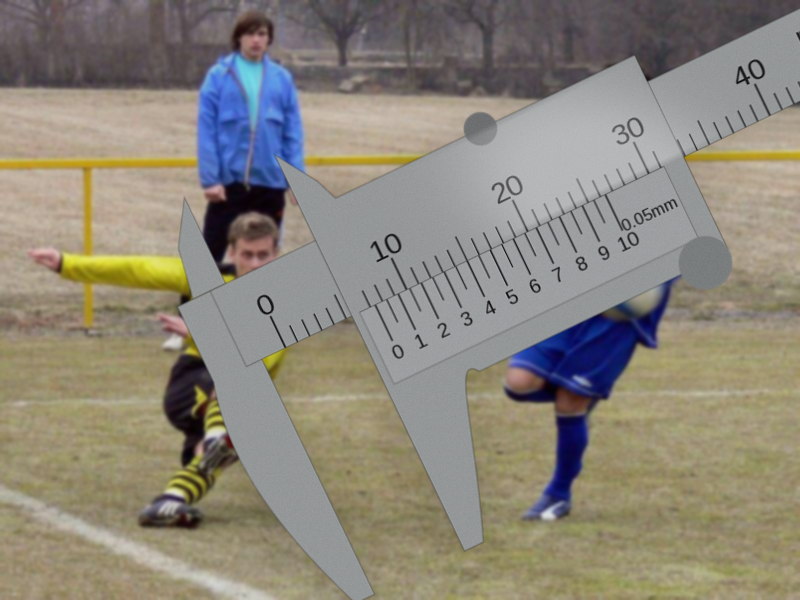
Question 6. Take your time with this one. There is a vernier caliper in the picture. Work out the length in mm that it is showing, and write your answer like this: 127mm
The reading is 7.4mm
